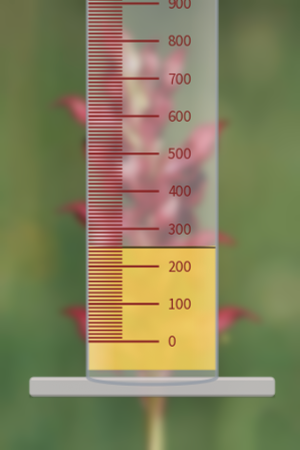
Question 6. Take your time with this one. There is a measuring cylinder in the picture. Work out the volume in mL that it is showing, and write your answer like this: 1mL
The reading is 250mL
